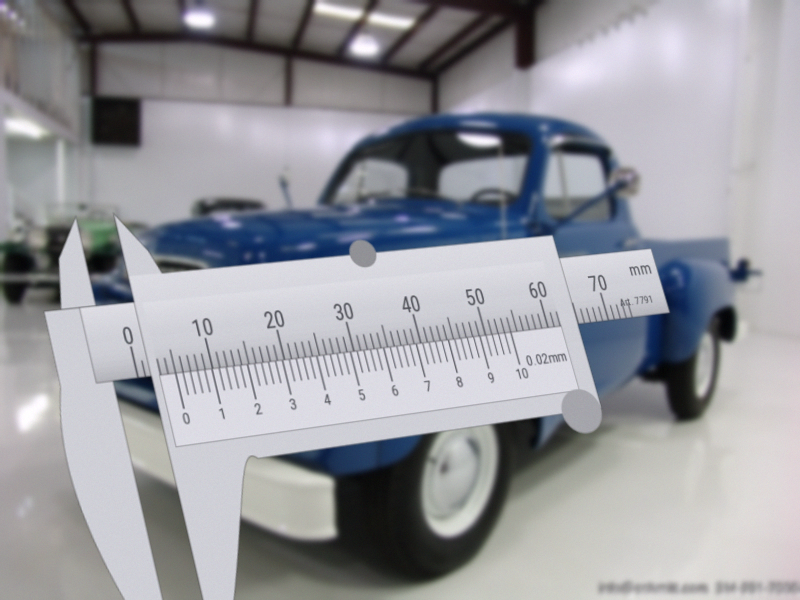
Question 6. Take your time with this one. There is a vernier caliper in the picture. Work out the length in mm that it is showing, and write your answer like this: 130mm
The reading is 5.0mm
